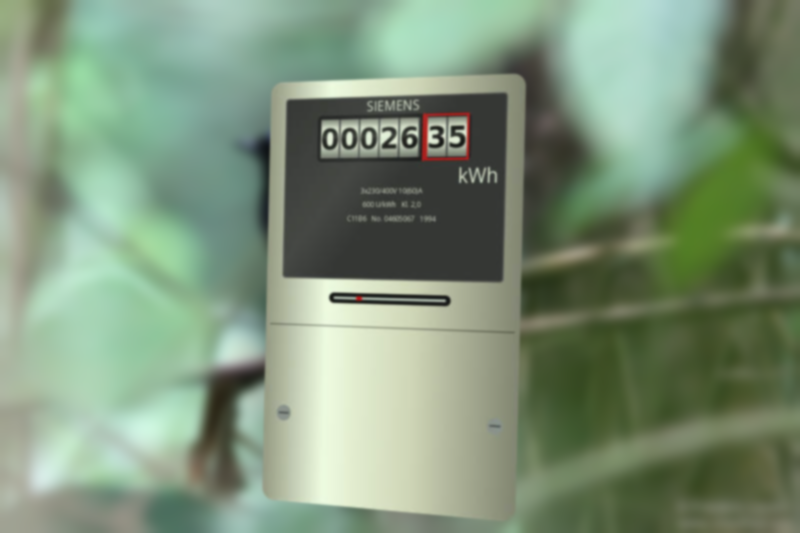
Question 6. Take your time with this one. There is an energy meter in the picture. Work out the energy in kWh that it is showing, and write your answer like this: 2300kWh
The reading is 26.35kWh
